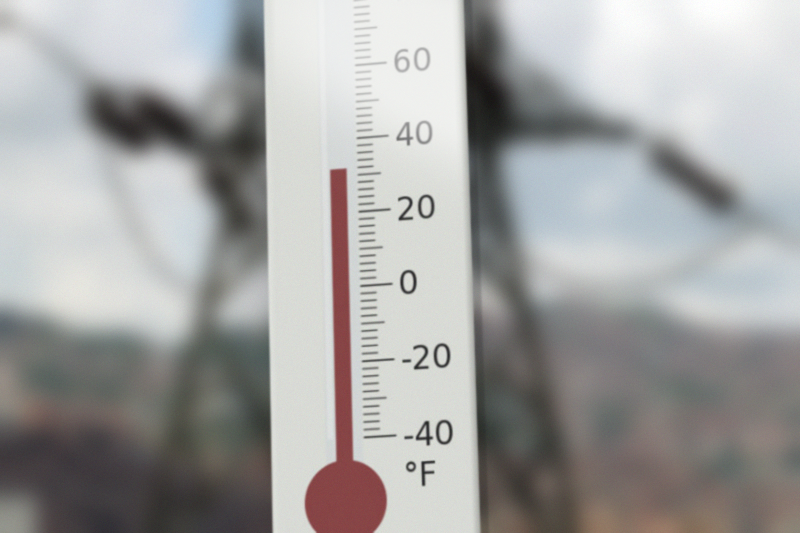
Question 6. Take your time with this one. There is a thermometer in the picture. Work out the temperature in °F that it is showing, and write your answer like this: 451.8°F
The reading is 32°F
